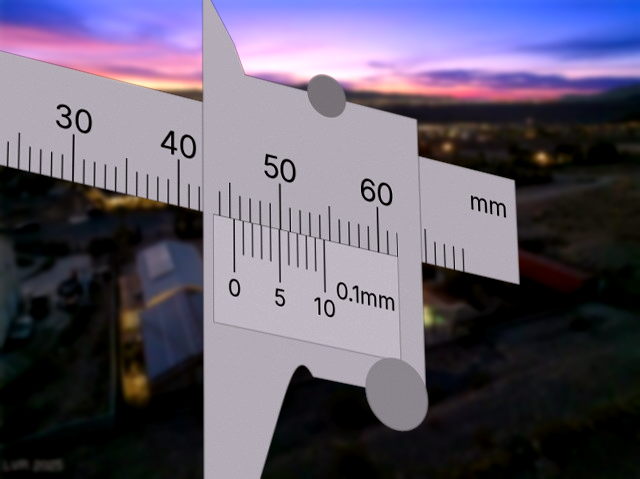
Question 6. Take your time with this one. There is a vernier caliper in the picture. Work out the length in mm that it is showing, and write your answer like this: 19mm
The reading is 45.4mm
